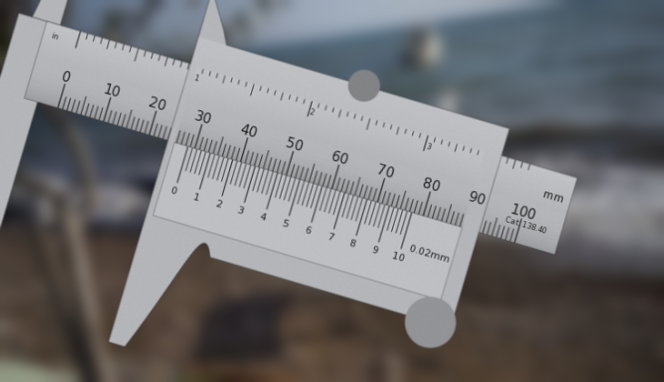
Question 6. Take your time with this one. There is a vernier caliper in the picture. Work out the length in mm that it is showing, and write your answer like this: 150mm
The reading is 28.5mm
